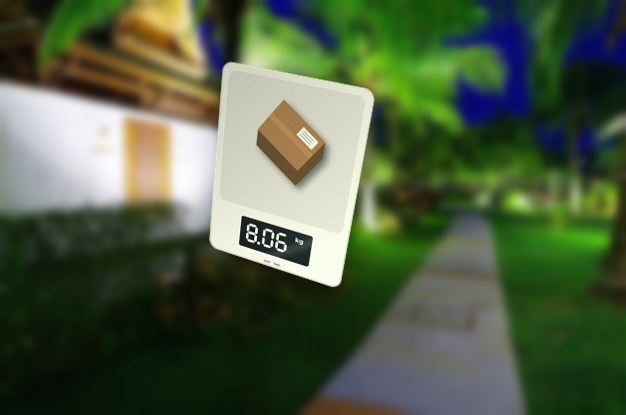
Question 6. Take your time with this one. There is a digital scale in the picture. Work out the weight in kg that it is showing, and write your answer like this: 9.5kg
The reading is 8.06kg
